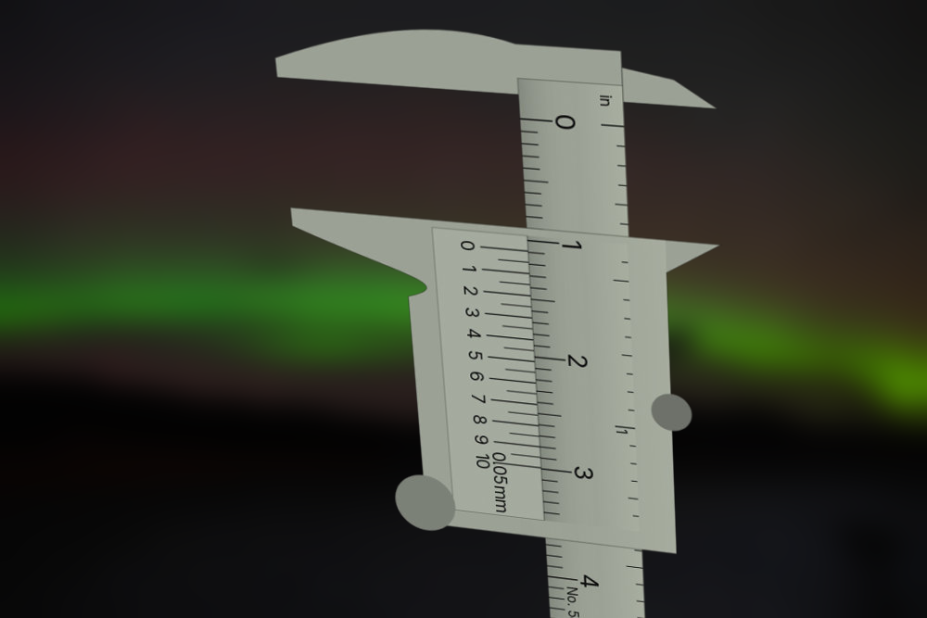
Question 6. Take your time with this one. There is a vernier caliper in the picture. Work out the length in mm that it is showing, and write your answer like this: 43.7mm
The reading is 10.9mm
